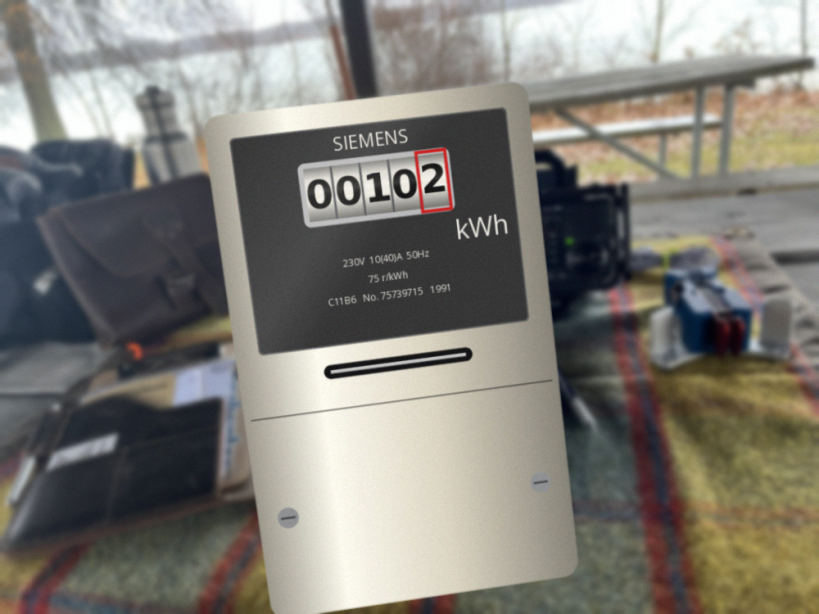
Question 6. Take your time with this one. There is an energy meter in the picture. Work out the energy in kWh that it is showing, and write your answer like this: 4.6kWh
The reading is 10.2kWh
